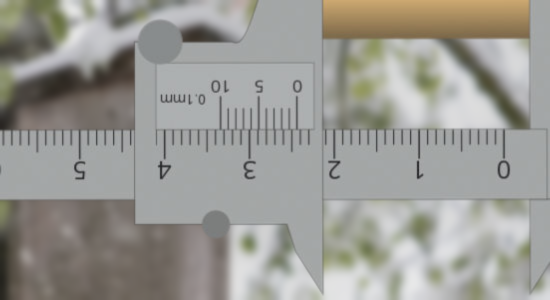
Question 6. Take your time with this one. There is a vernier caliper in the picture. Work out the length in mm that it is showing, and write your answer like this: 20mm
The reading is 24.4mm
